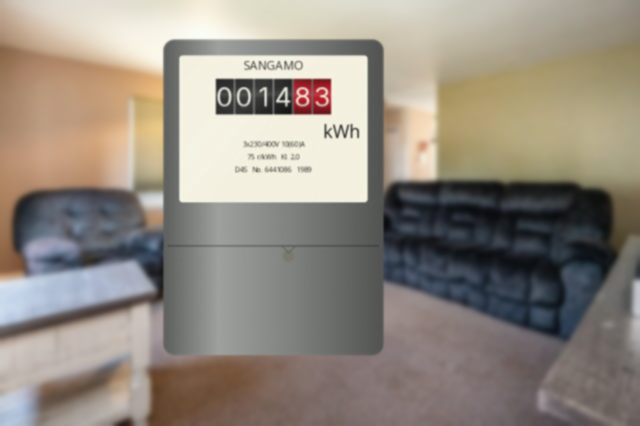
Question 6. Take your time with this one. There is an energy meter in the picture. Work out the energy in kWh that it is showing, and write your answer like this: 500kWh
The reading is 14.83kWh
